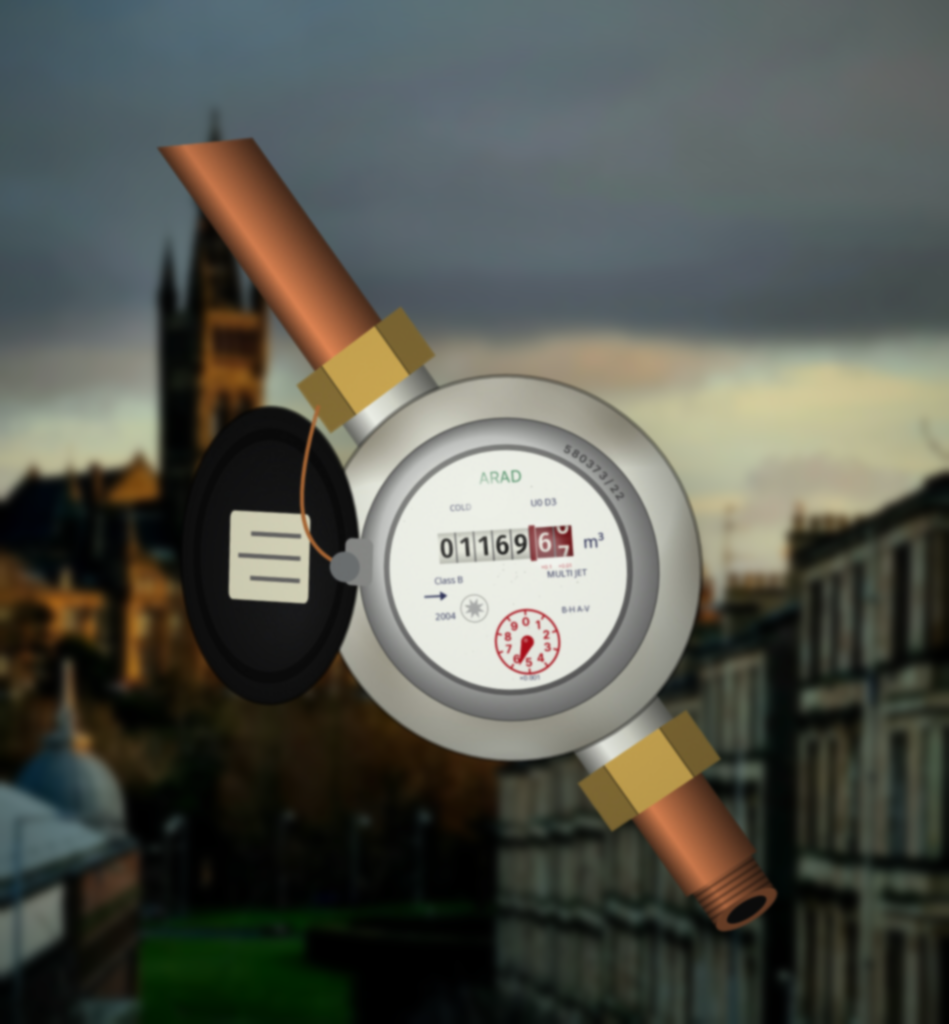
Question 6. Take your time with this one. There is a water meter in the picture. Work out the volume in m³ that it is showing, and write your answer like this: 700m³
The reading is 1169.665m³
